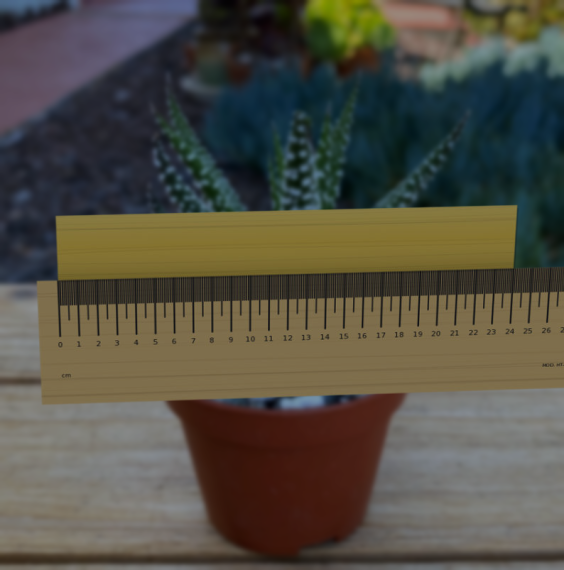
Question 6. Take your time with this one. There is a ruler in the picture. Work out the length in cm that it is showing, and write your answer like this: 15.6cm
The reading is 24cm
